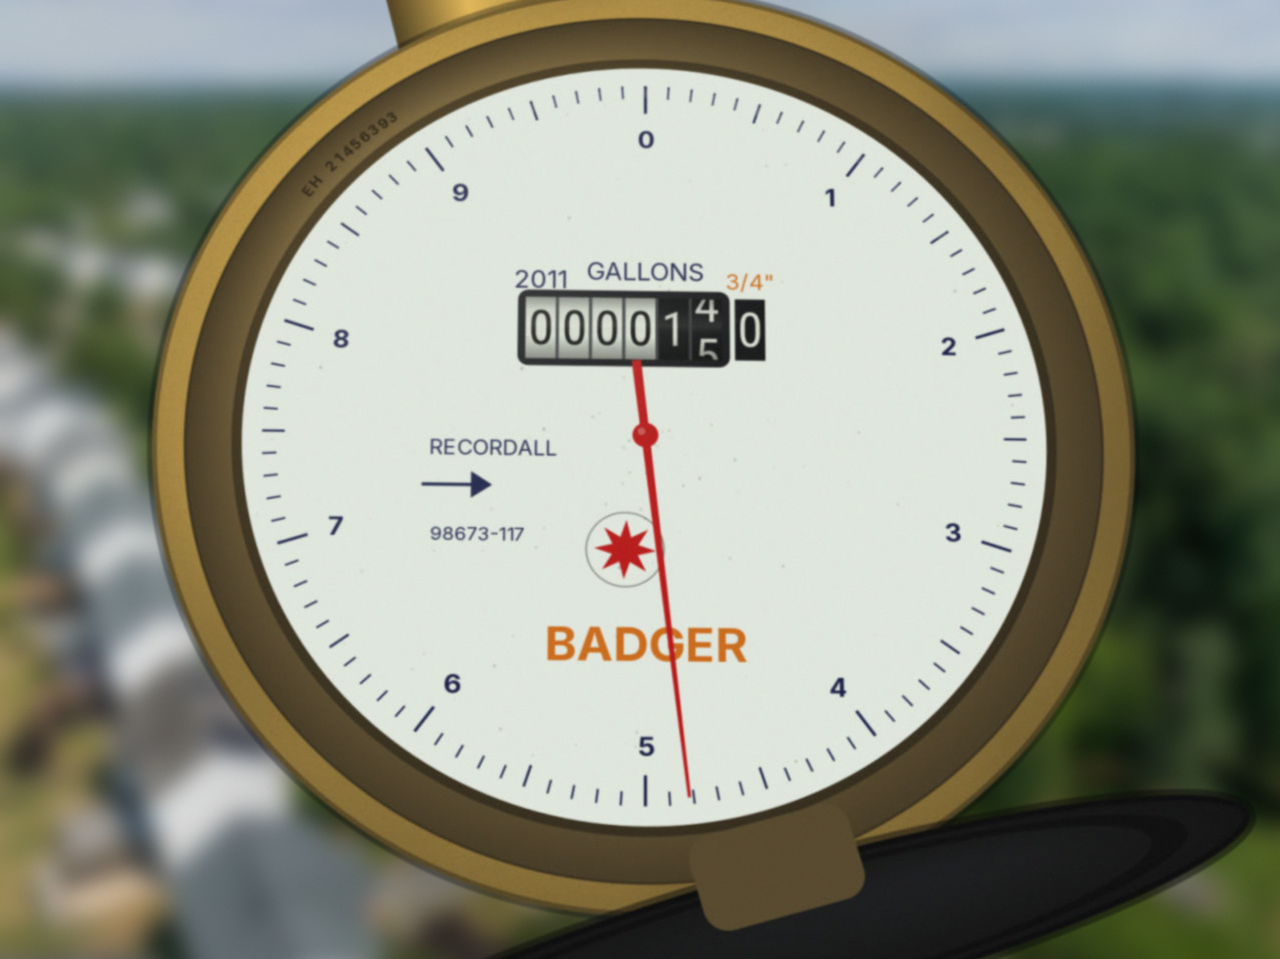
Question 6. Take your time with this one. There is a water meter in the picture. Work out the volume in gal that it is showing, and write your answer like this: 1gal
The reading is 144.8gal
